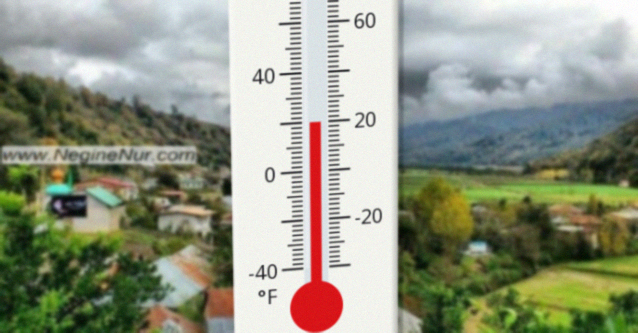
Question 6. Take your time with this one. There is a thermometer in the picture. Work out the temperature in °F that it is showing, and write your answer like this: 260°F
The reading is 20°F
